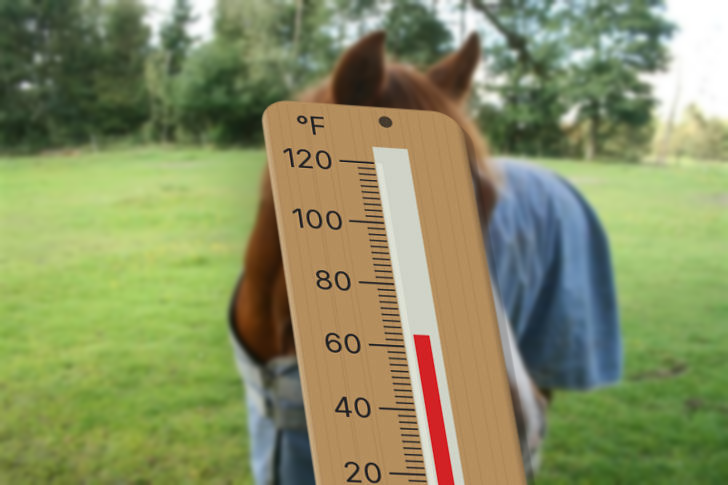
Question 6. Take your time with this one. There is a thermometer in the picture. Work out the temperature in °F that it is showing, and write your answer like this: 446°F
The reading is 64°F
